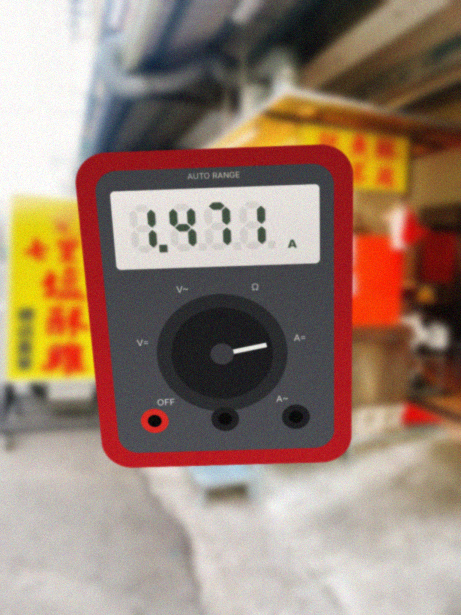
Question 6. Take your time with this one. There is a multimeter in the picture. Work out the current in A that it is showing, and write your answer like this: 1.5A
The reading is 1.471A
